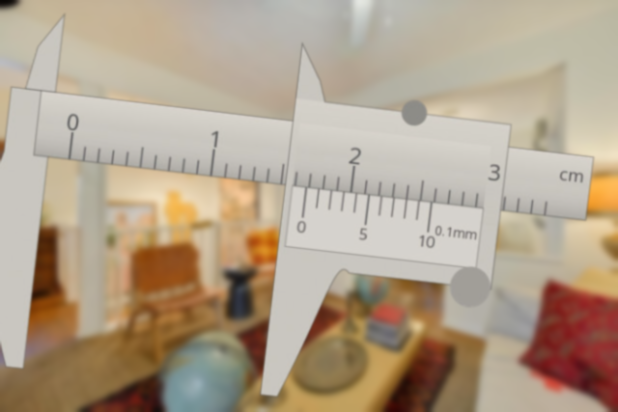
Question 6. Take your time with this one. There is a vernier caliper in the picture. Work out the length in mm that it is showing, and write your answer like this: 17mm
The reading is 16.8mm
